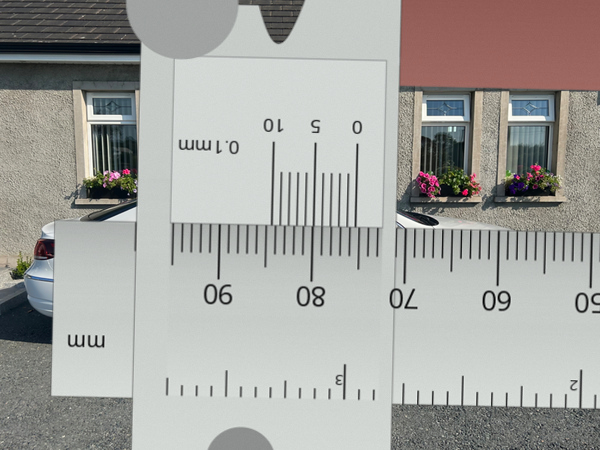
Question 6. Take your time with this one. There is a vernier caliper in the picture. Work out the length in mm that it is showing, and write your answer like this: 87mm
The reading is 75.4mm
